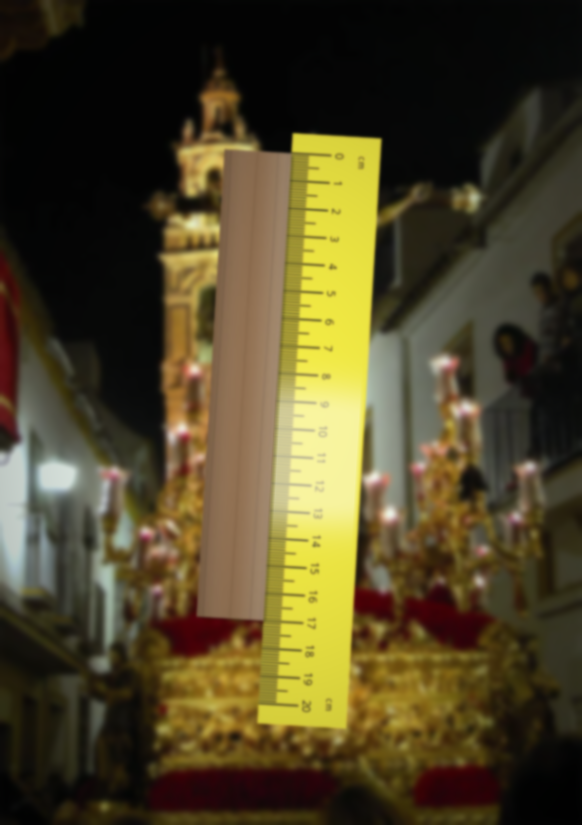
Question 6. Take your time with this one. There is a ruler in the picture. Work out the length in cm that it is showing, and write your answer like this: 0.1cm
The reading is 17cm
